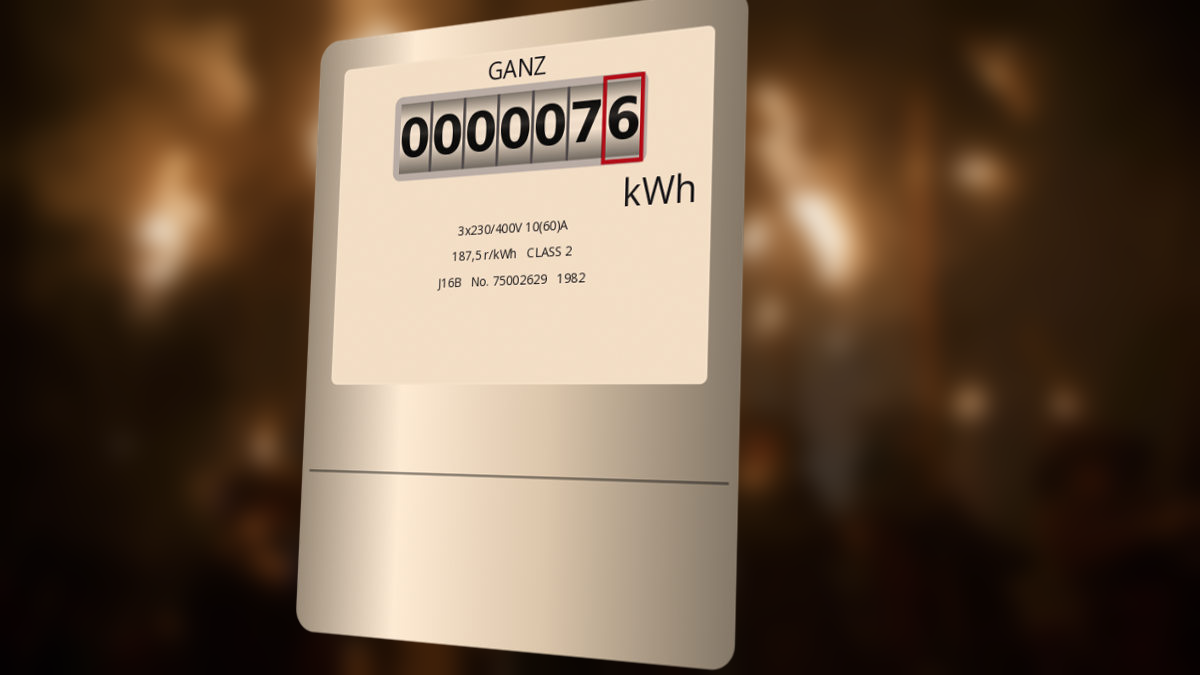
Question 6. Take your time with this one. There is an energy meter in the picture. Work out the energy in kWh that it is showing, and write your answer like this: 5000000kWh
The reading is 7.6kWh
